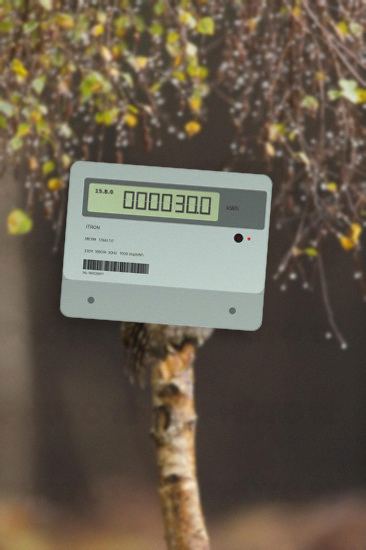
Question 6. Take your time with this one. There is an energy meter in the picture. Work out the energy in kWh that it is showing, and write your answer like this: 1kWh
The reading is 30.0kWh
